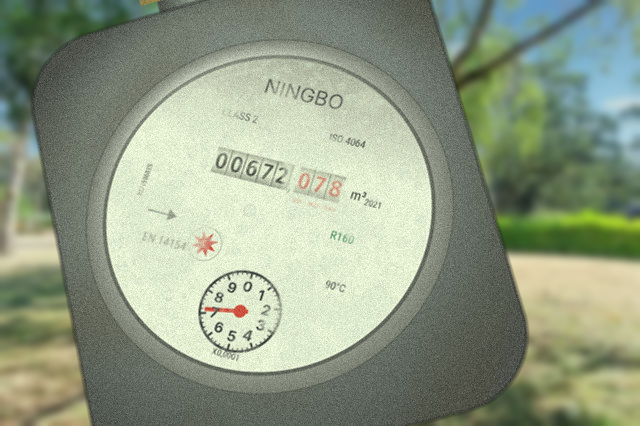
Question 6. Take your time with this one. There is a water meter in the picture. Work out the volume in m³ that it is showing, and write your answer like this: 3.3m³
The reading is 672.0787m³
